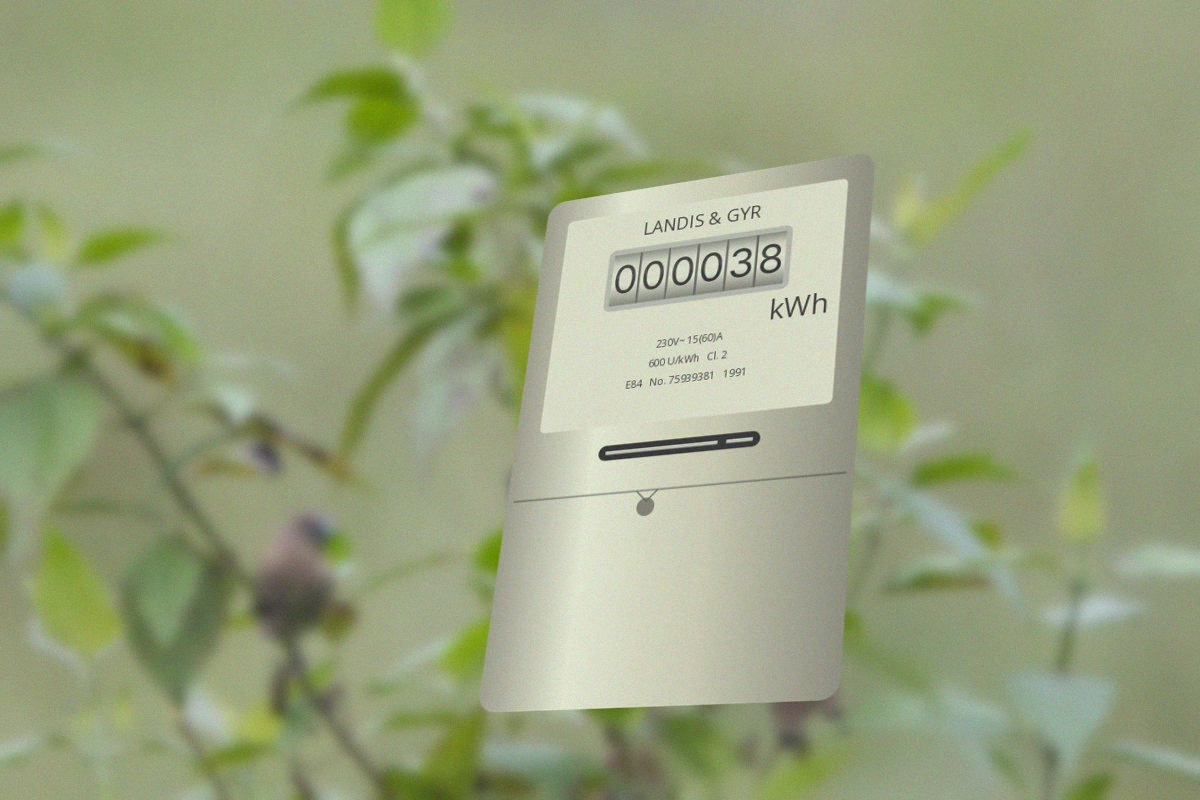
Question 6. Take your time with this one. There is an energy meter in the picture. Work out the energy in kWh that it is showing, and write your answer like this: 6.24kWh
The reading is 38kWh
